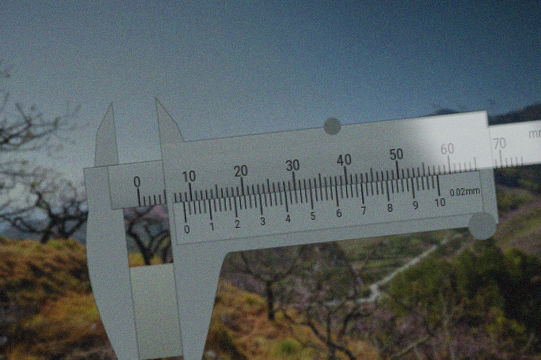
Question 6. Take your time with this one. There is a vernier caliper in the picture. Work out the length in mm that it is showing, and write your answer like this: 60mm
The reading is 8.5mm
